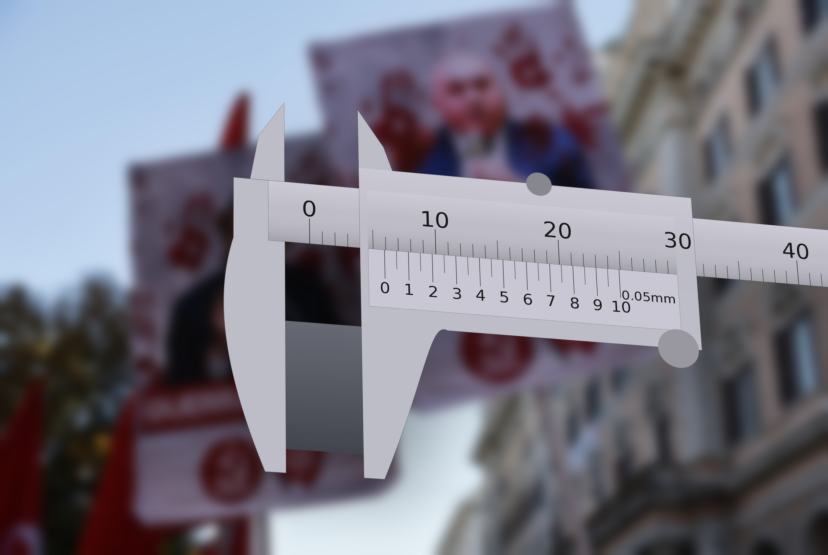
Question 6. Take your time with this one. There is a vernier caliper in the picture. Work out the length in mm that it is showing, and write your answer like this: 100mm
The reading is 5.9mm
